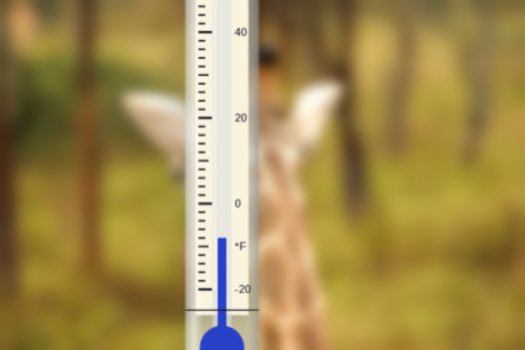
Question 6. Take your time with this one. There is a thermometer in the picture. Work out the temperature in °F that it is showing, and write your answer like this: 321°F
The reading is -8°F
